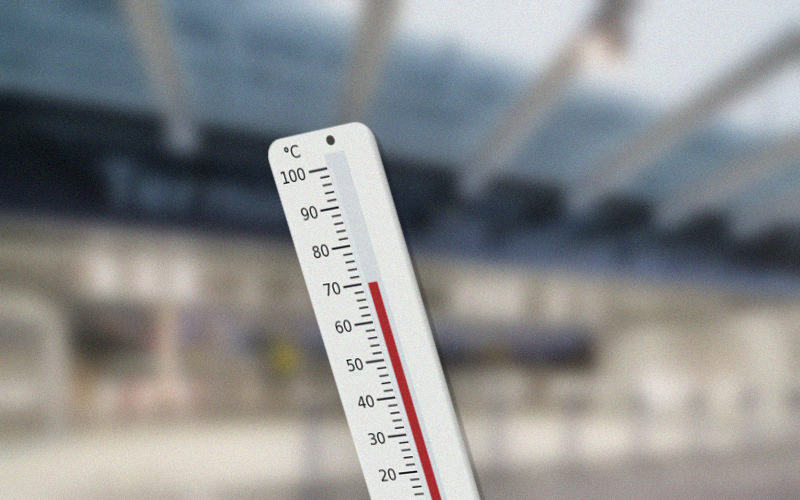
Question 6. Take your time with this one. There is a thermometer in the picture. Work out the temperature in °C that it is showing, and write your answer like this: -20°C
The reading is 70°C
